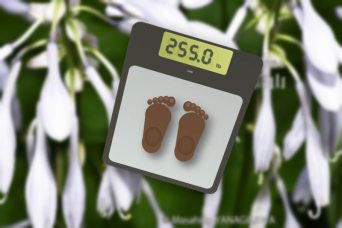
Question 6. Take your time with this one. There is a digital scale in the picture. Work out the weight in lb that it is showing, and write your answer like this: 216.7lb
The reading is 255.0lb
